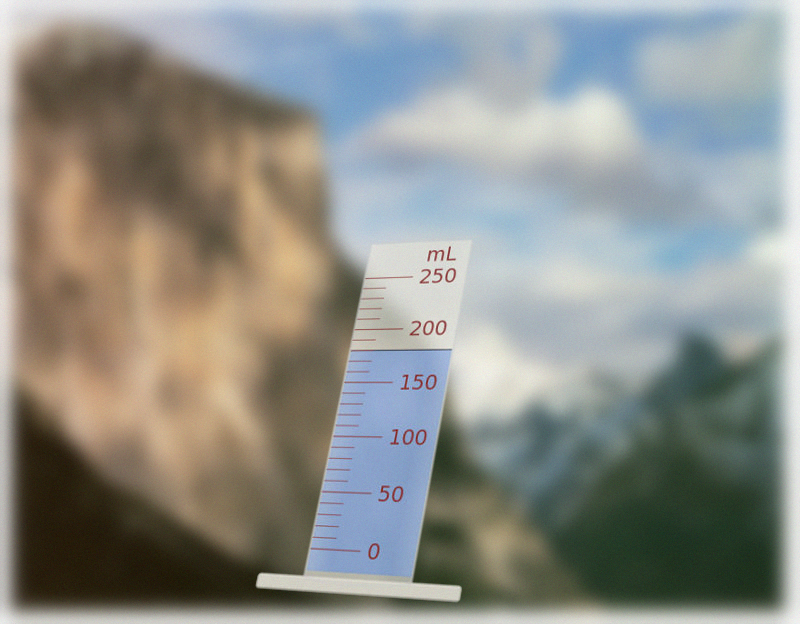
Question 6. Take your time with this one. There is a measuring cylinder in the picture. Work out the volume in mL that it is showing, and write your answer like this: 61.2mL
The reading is 180mL
